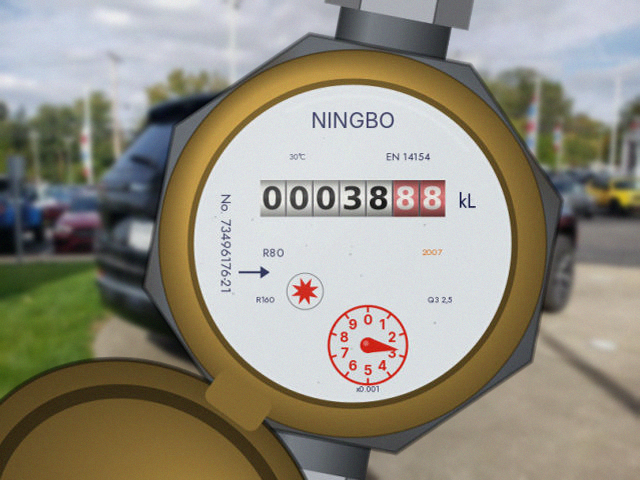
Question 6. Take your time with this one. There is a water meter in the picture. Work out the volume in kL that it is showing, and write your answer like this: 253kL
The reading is 38.882kL
